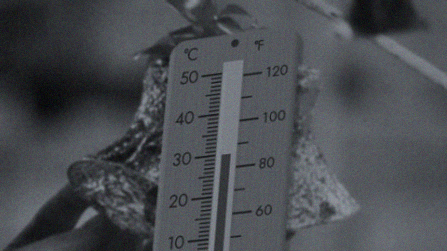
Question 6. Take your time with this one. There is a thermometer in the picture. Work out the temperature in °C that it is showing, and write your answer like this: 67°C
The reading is 30°C
